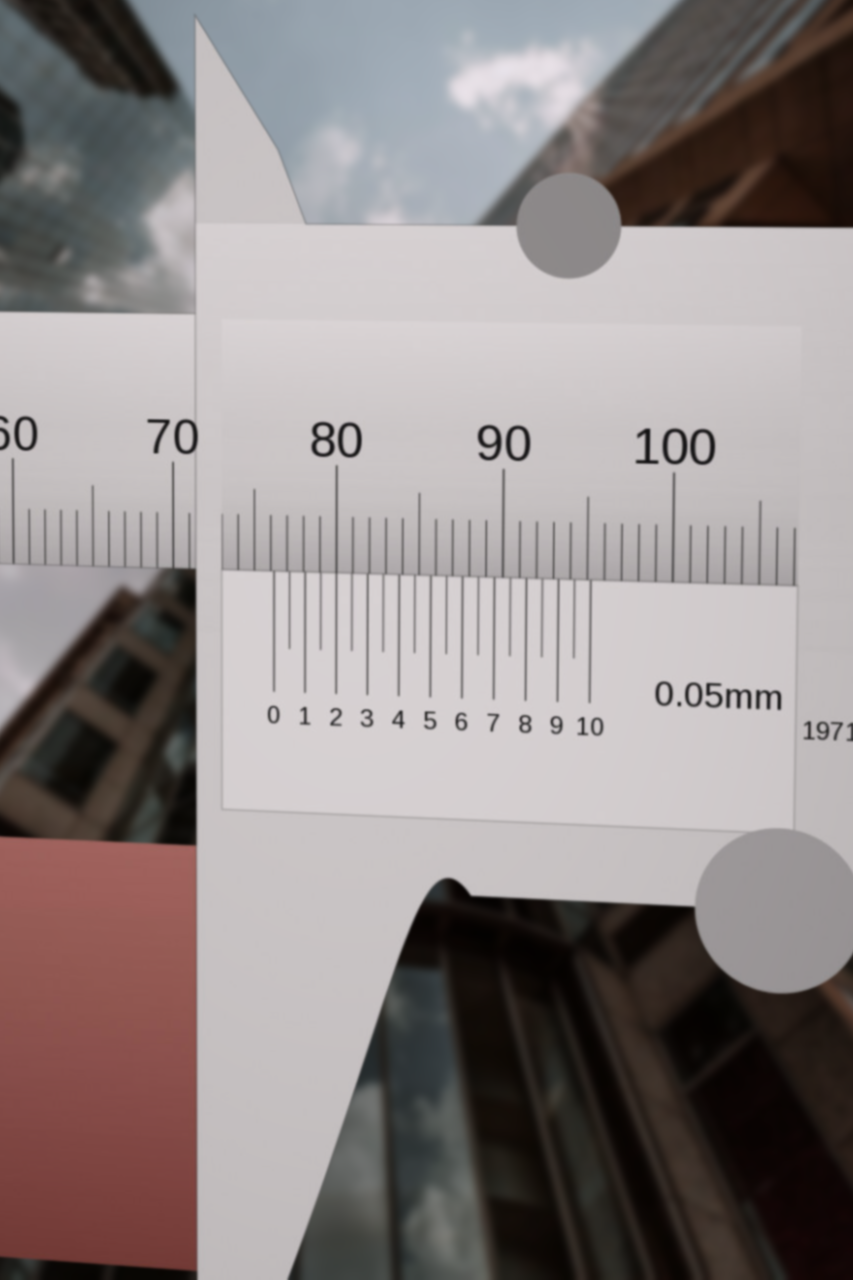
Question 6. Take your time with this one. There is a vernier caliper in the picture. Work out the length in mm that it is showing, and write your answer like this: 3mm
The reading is 76.2mm
